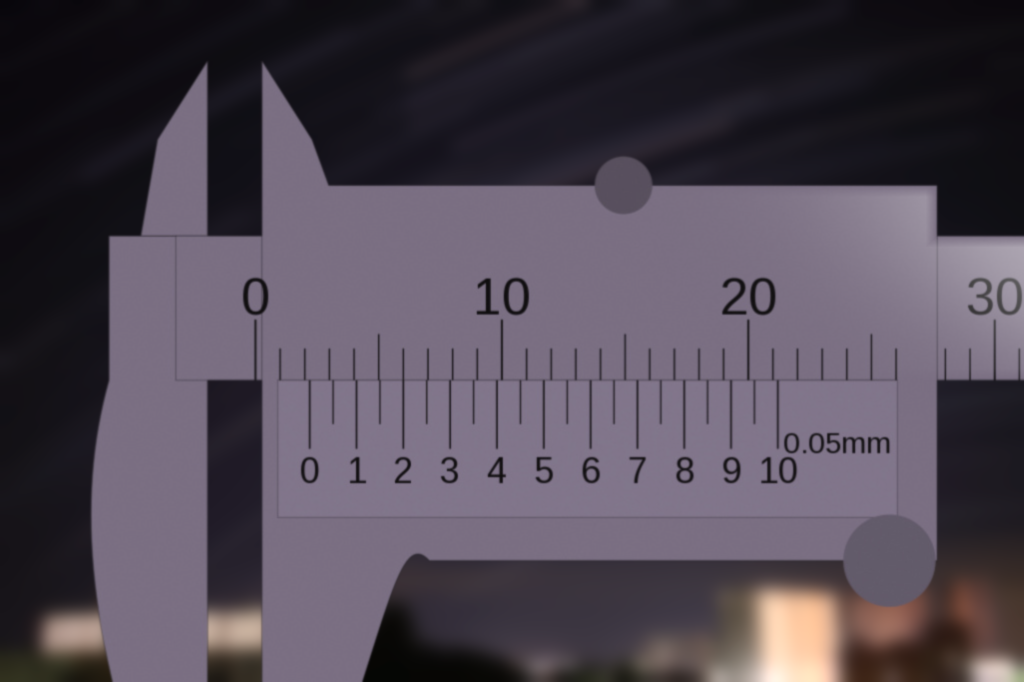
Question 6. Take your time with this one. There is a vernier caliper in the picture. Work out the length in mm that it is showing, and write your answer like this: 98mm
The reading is 2.2mm
